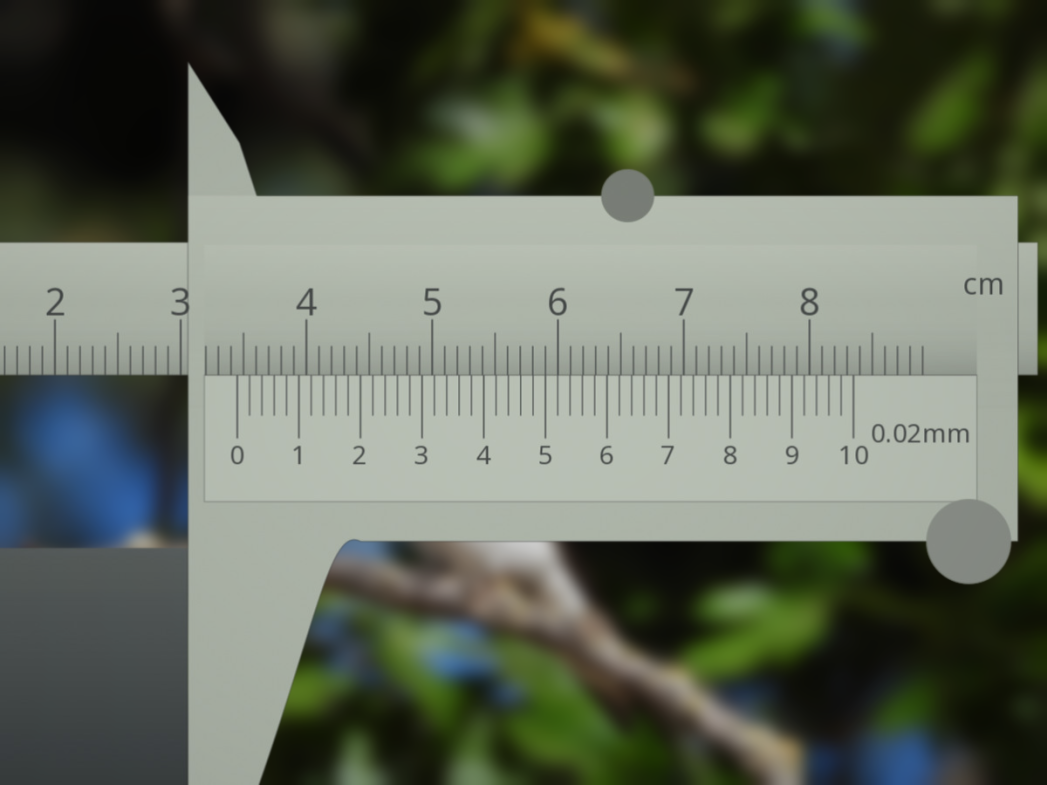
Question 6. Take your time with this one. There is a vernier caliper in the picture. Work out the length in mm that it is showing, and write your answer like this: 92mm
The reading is 34.5mm
